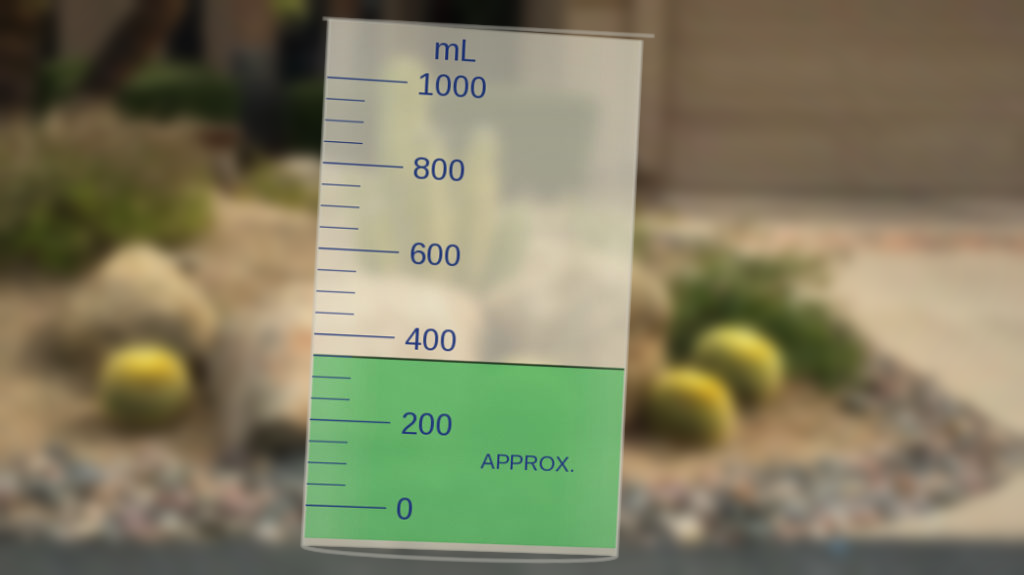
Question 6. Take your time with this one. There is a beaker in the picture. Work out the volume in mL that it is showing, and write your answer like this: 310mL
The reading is 350mL
